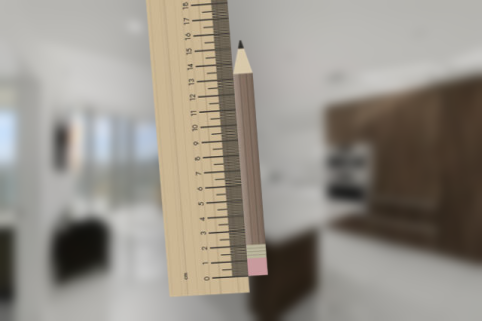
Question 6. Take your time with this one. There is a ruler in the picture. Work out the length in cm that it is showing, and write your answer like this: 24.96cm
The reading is 15.5cm
